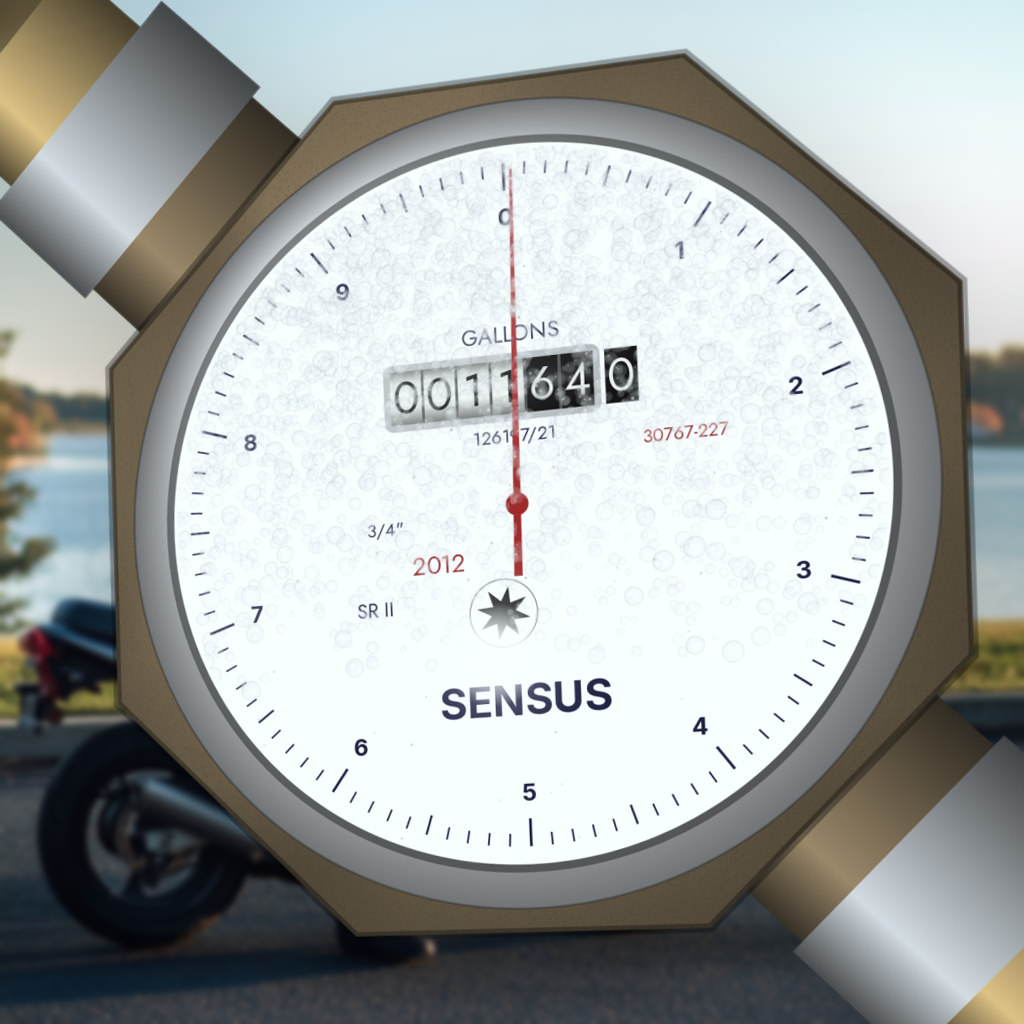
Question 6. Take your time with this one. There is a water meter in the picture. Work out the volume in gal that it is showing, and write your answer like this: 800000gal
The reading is 11640.0gal
